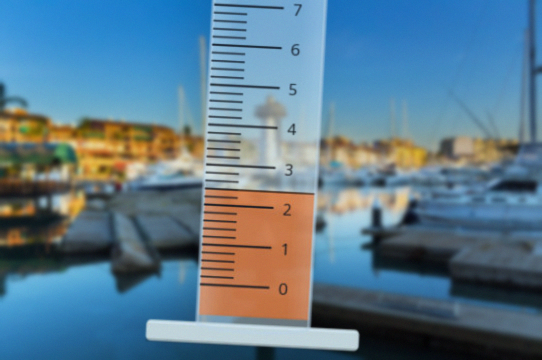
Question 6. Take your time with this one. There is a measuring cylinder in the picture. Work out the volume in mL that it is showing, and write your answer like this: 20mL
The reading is 2.4mL
